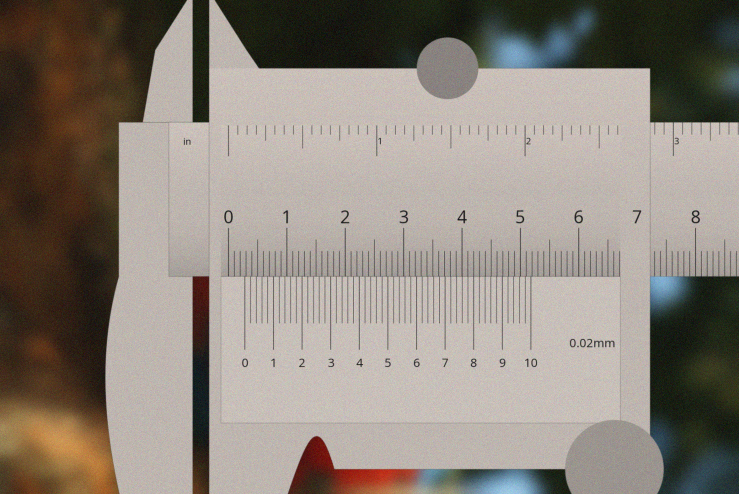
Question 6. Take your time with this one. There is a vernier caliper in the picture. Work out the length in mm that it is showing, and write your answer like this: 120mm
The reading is 2.8mm
